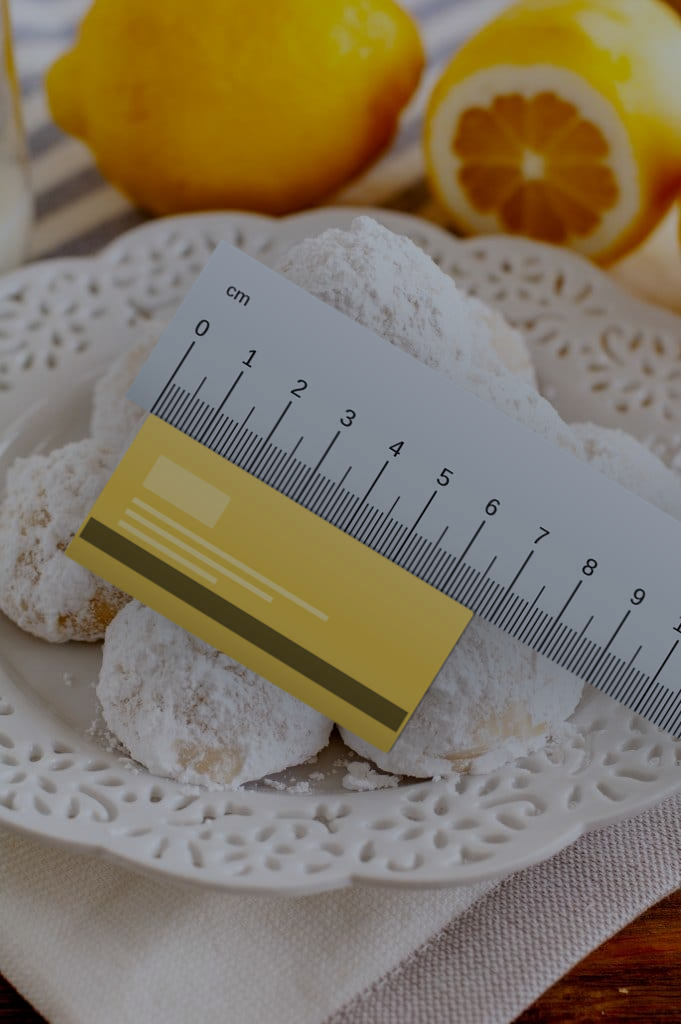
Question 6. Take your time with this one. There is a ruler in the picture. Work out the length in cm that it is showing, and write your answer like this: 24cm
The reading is 6.7cm
